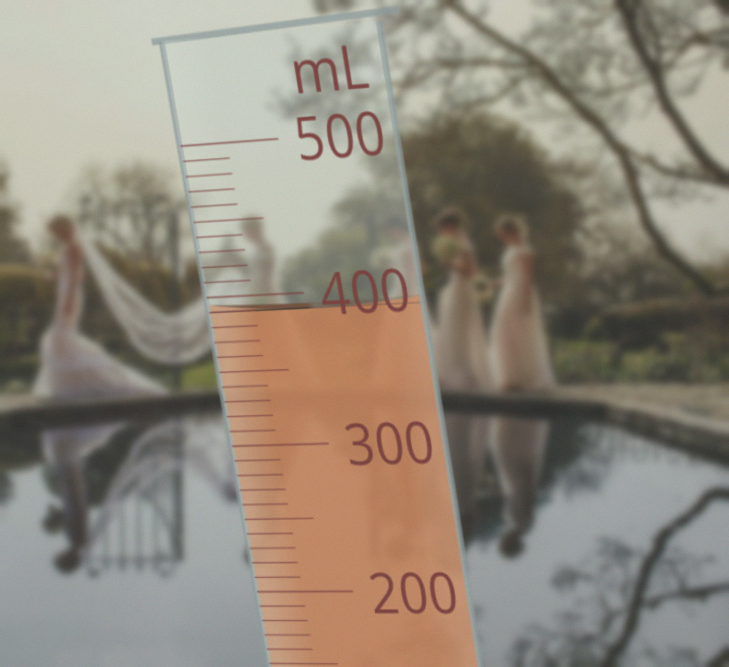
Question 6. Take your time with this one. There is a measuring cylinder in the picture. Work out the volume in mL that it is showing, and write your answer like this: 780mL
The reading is 390mL
